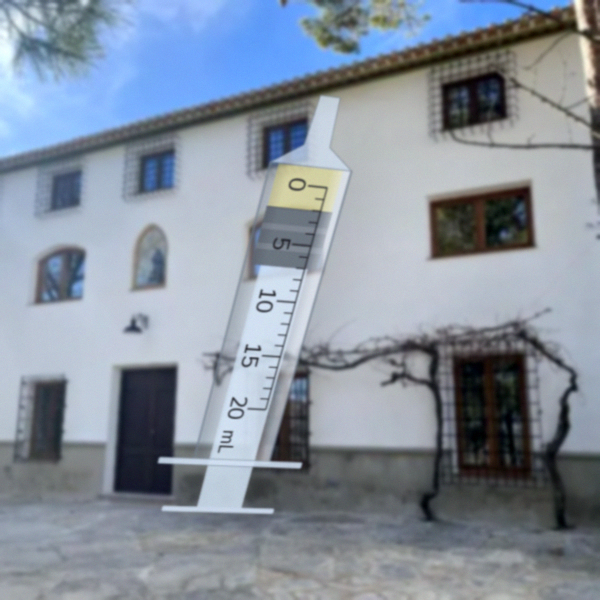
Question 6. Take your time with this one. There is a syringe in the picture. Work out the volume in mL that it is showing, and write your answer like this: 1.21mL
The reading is 2mL
